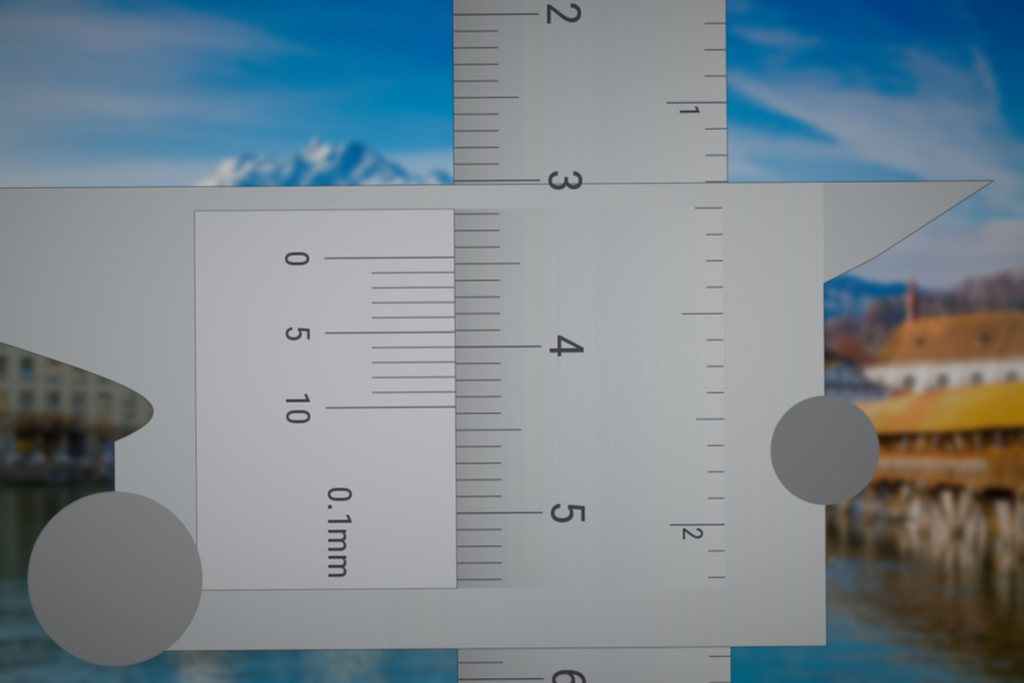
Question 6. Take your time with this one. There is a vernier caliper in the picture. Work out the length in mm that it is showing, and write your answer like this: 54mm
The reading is 34.6mm
